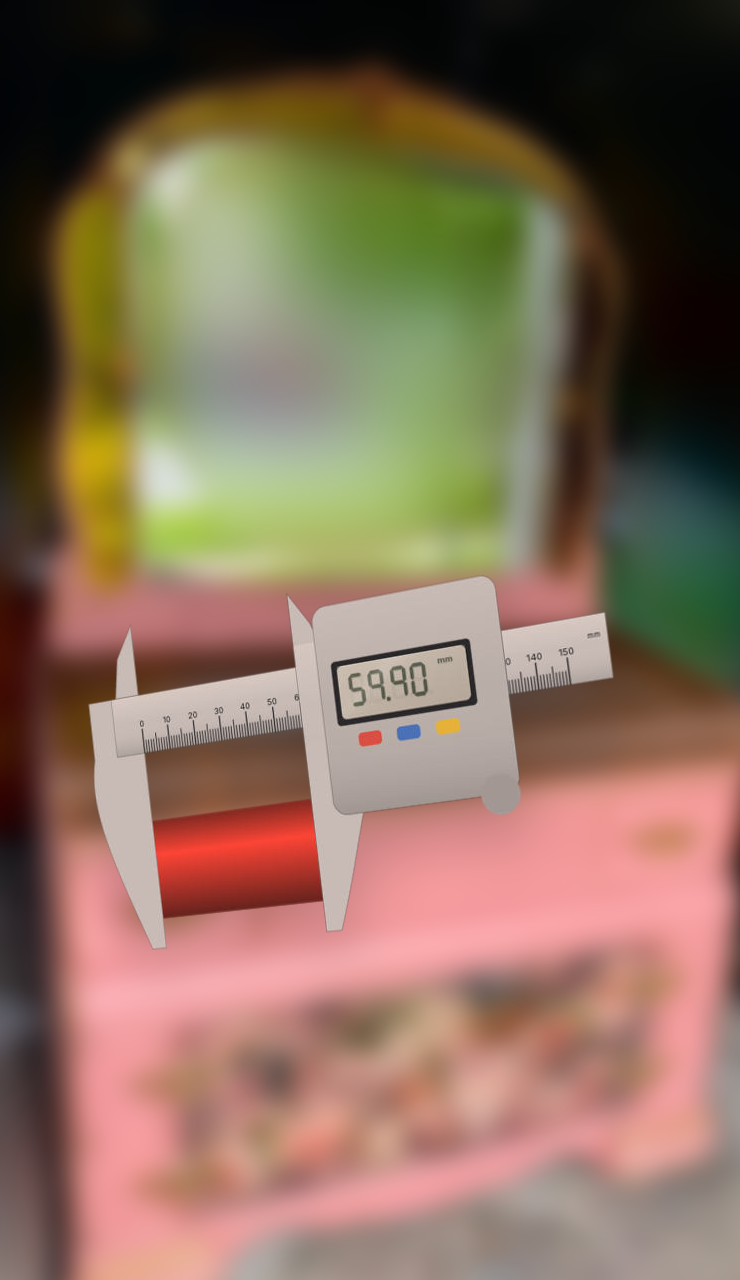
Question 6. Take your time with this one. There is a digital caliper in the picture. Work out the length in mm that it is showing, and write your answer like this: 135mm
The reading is 59.90mm
